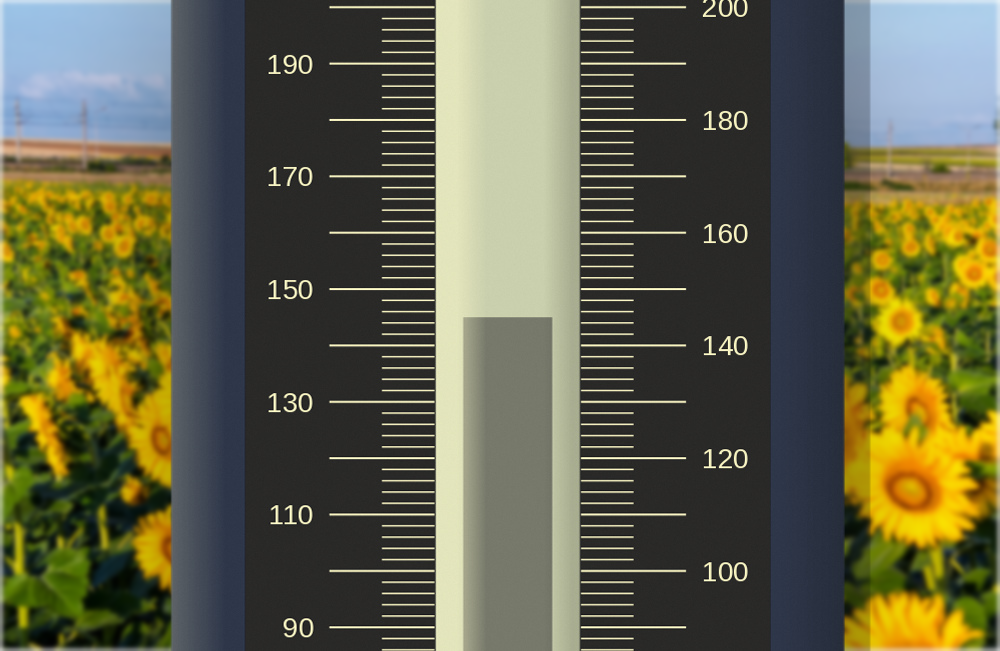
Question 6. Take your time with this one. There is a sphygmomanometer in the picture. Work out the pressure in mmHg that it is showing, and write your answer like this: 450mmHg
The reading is 145mmHg
